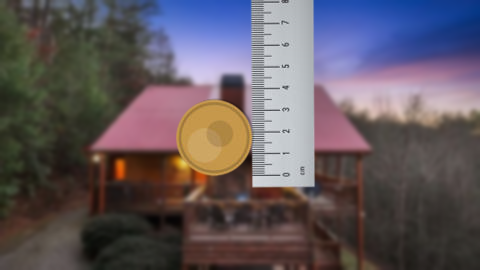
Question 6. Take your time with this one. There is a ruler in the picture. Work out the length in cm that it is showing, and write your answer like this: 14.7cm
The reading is 3.5cm
